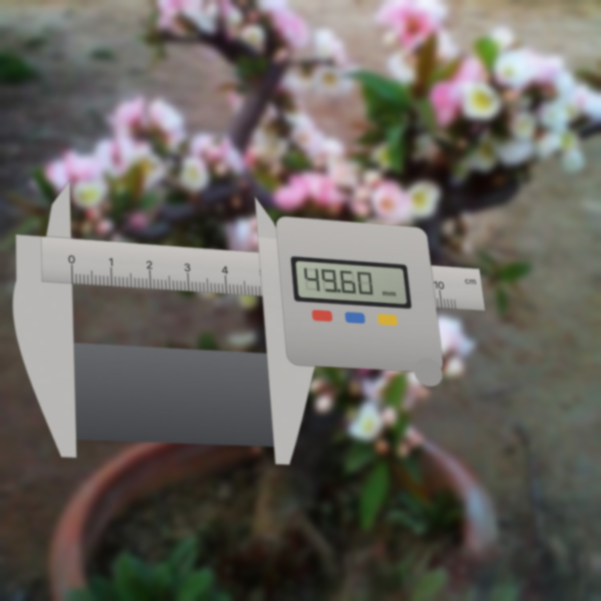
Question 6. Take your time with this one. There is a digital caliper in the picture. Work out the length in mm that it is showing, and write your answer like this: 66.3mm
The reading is 49.60mm
